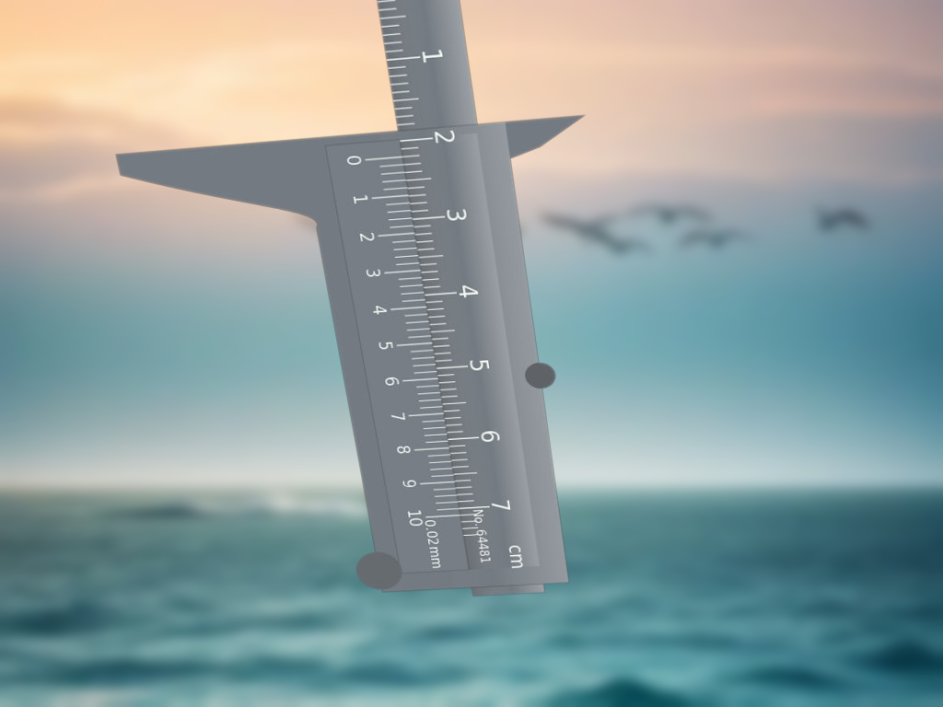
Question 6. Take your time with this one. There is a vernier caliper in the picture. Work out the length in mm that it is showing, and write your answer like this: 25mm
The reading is 22.0mm
